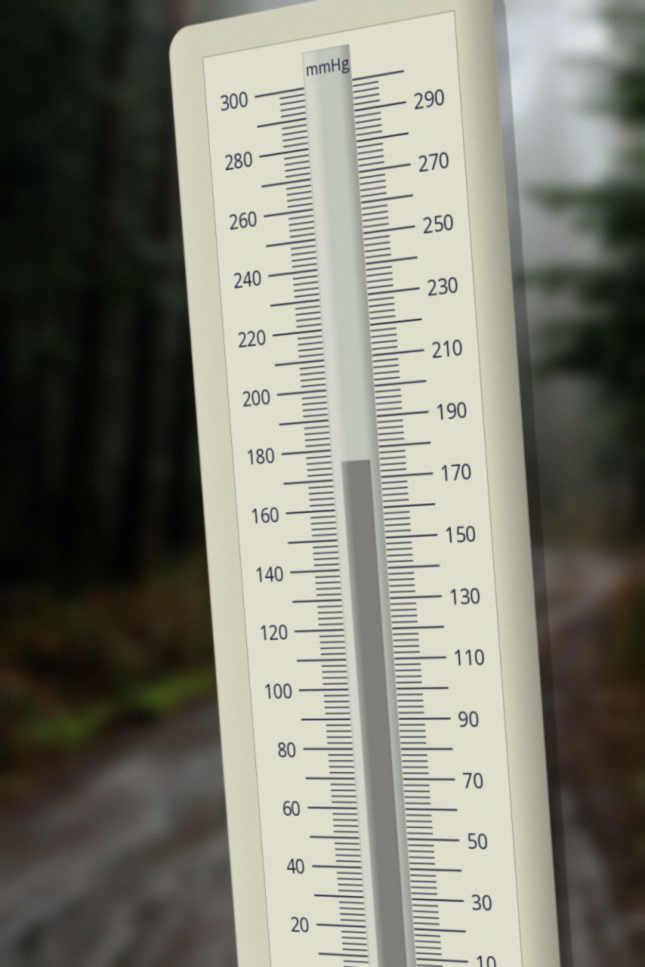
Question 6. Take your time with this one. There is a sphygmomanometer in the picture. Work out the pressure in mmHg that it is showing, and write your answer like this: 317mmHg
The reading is 176mmHg
